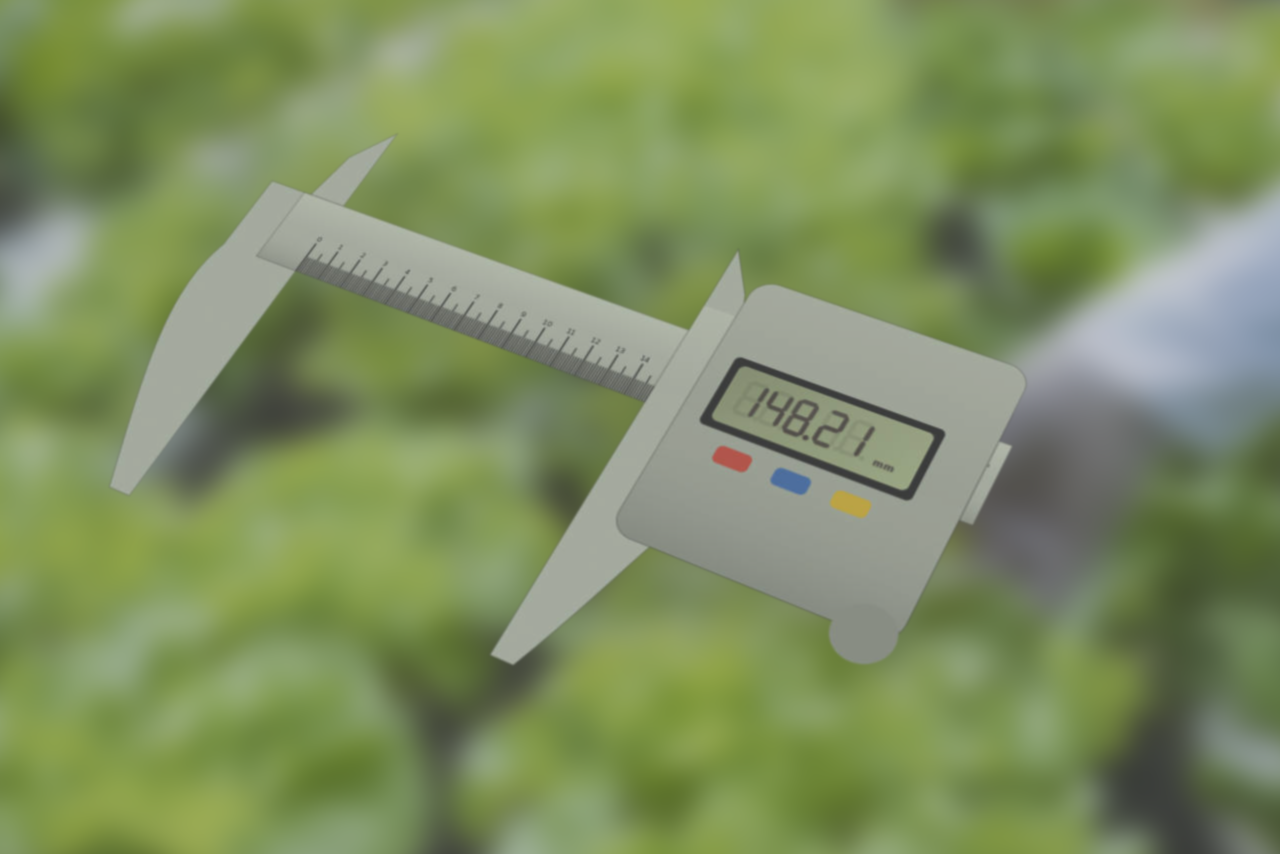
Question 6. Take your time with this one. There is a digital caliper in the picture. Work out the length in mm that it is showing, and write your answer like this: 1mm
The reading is 148.21mm
